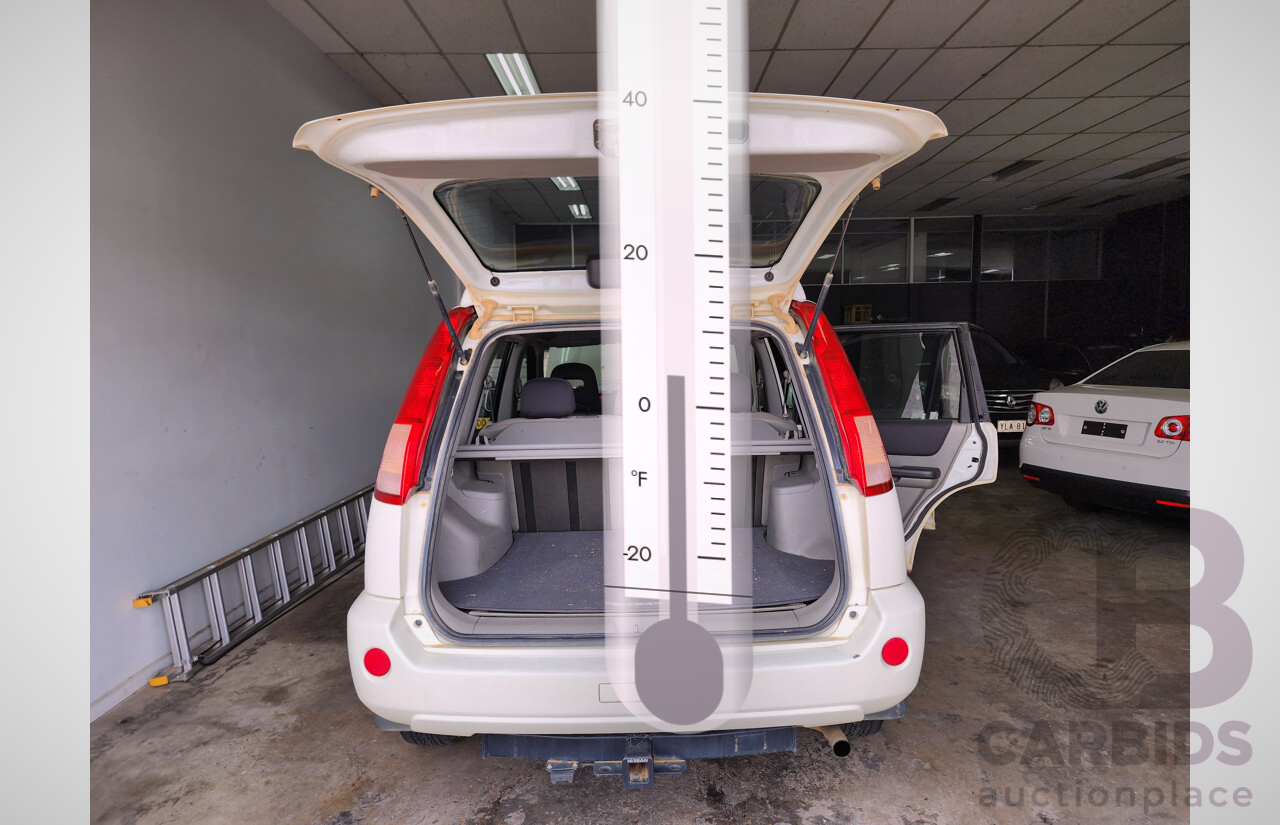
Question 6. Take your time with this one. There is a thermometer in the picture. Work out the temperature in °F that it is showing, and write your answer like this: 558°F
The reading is 4°F
